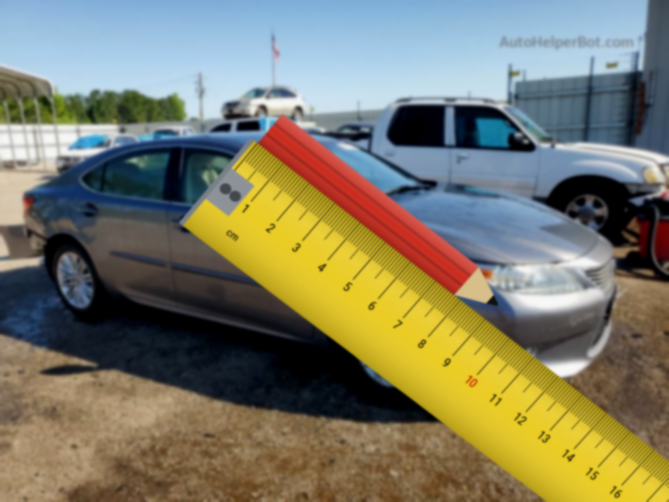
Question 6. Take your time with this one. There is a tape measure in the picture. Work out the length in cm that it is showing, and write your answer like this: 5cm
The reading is 9cm
